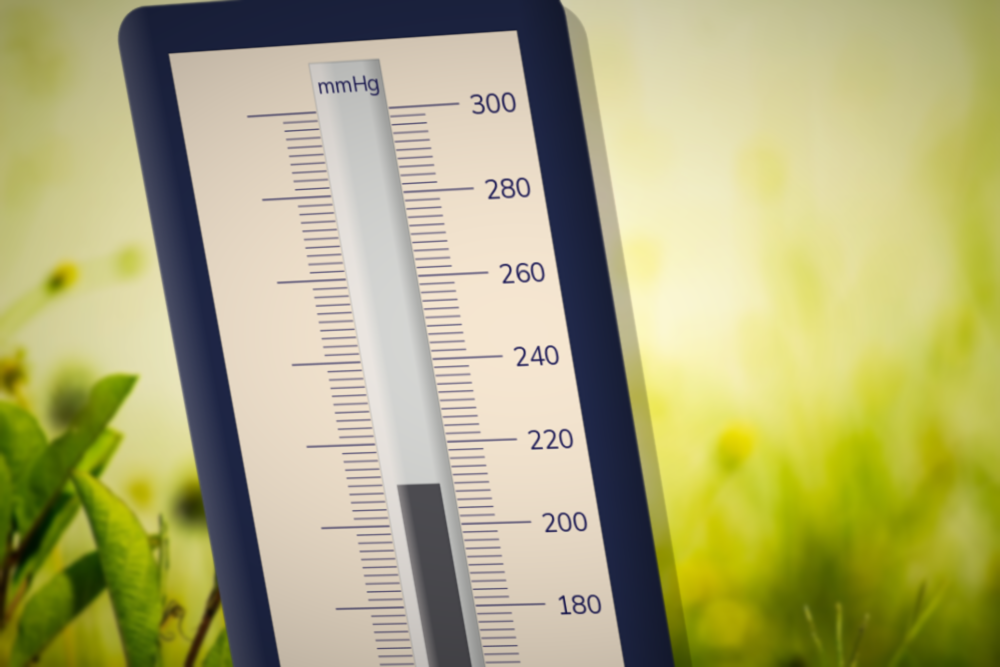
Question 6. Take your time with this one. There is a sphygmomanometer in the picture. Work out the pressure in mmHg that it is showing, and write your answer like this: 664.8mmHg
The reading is 210mmHg
